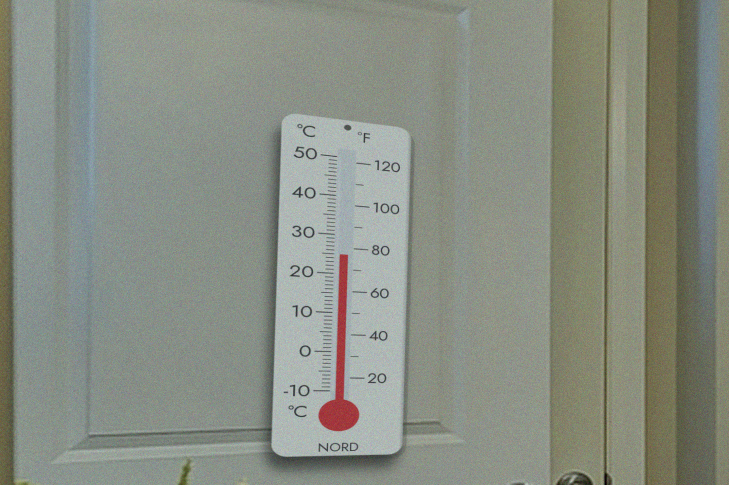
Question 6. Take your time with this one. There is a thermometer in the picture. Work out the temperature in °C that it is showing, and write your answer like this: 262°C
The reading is 25°C
